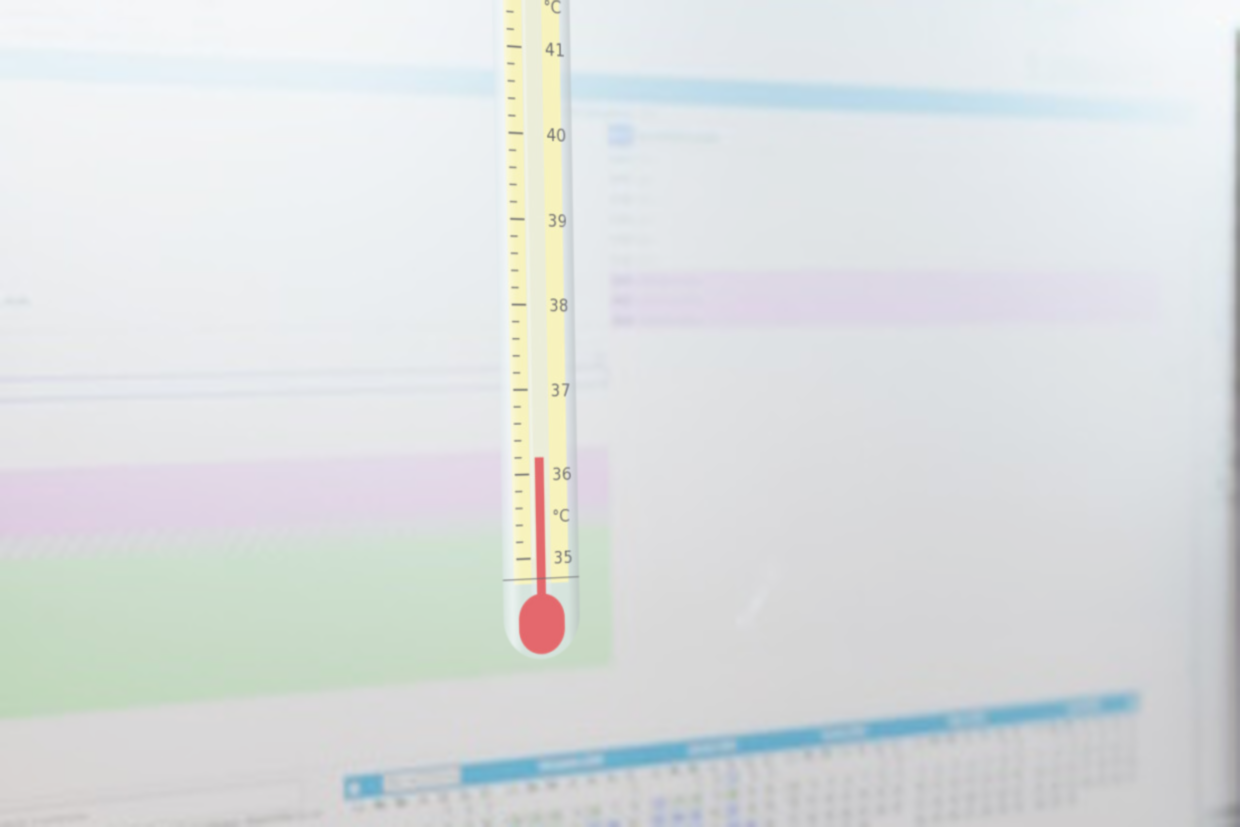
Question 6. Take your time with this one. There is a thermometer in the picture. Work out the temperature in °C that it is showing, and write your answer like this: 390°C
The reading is 36.2°C
